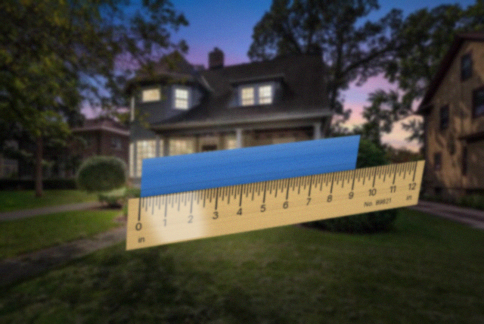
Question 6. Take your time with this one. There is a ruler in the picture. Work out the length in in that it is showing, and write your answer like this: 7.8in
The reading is 9in
